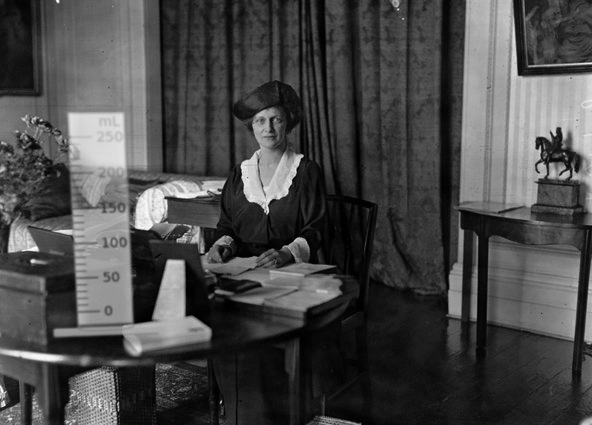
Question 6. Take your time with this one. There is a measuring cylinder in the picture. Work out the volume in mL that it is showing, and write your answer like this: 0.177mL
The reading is 150mL
